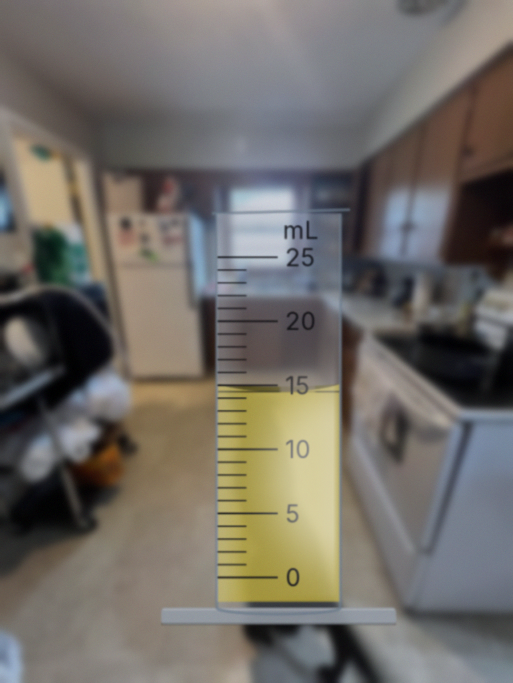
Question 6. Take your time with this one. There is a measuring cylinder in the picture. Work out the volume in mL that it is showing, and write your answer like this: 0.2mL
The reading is 14.5mL
